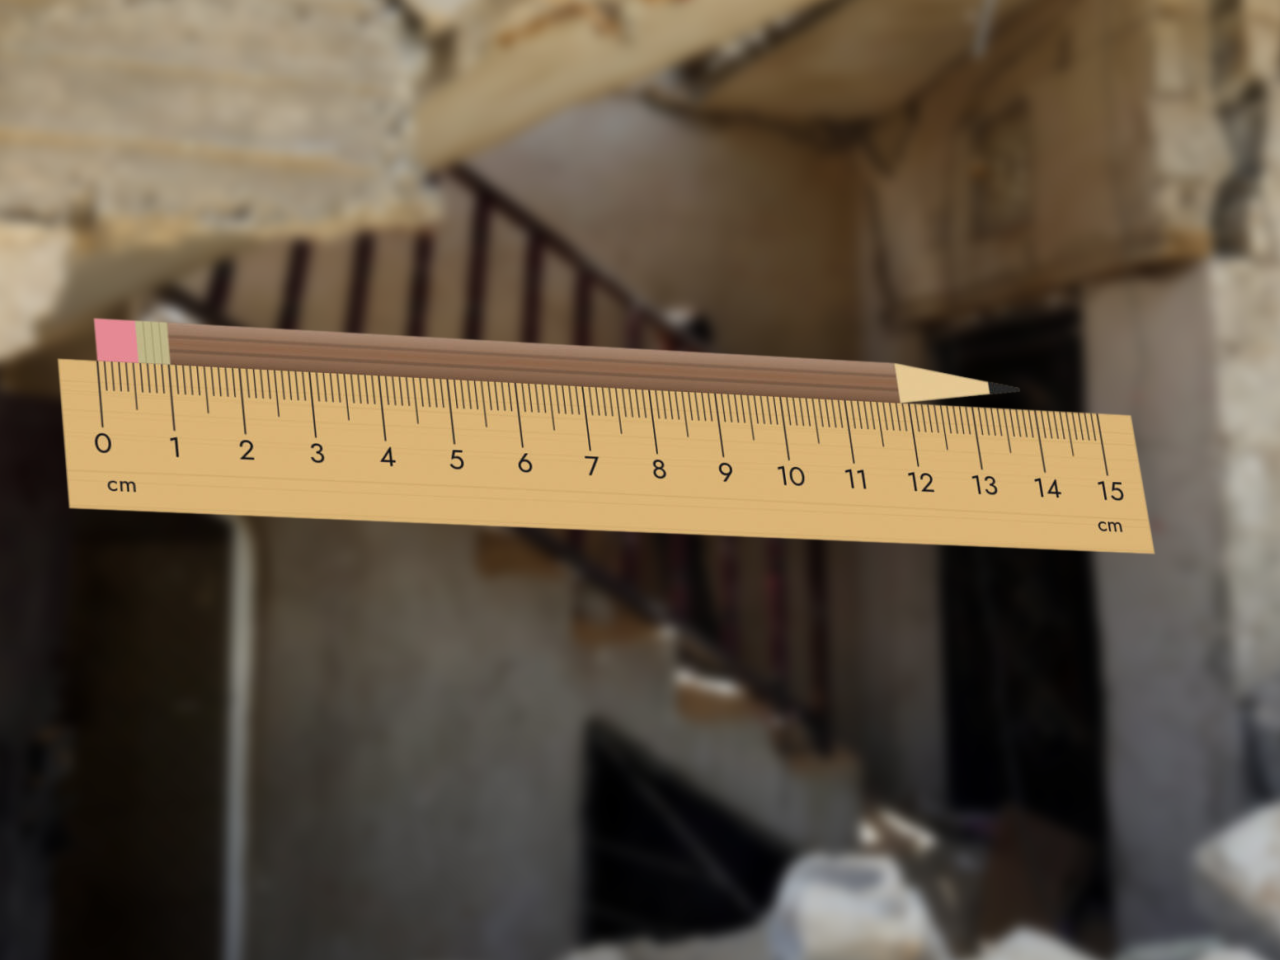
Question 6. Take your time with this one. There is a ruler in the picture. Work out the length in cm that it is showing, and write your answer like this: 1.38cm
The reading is 13.8cm
